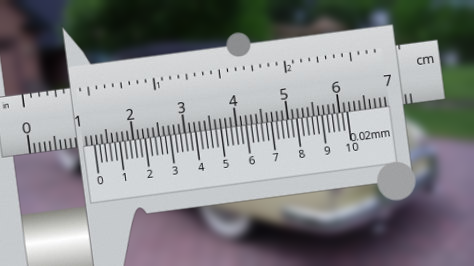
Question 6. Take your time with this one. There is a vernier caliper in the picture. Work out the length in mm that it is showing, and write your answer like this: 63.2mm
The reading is 12.5mm
